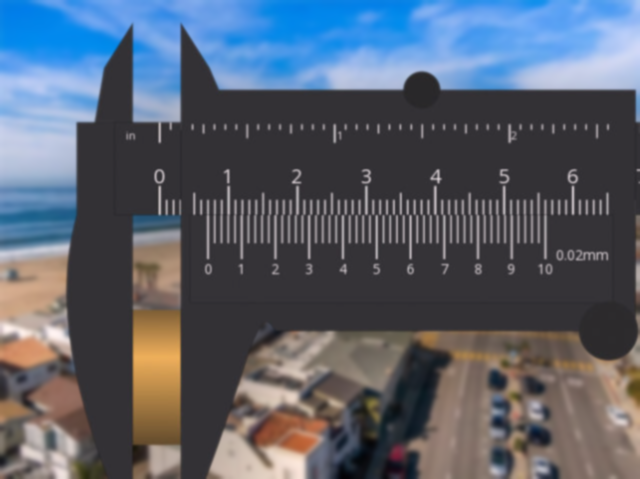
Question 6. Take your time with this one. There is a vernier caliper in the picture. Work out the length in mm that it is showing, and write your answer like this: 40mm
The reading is 7.0mm
